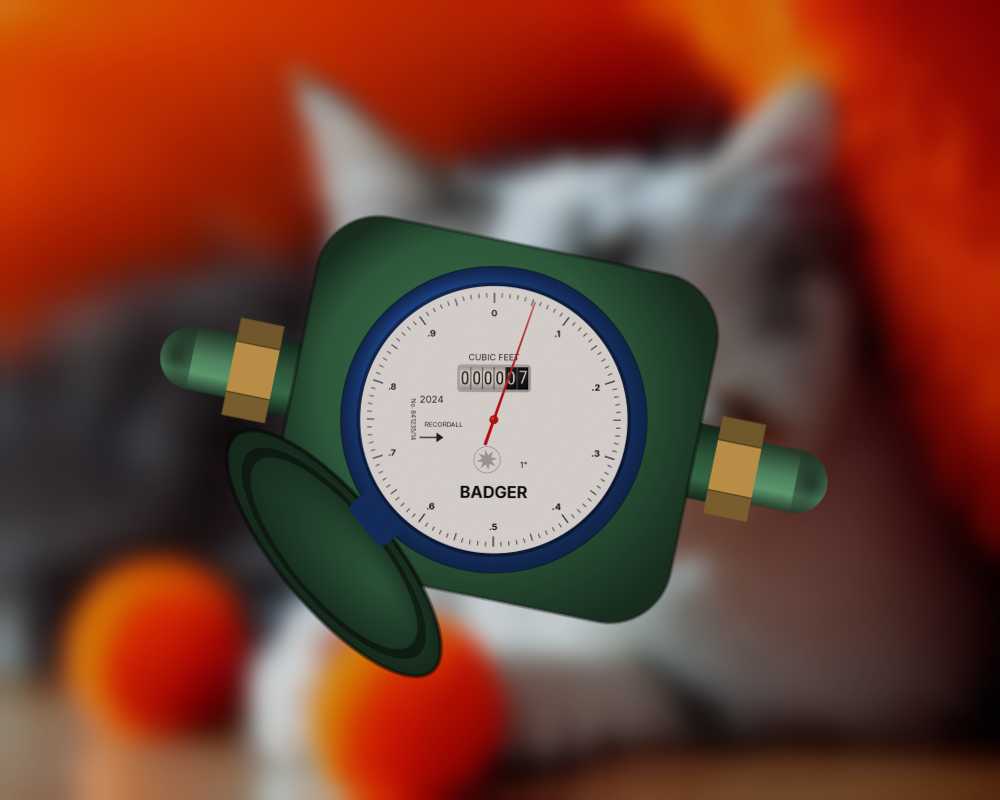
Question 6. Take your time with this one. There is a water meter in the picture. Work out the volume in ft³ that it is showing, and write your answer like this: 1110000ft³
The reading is 7.05ft³
